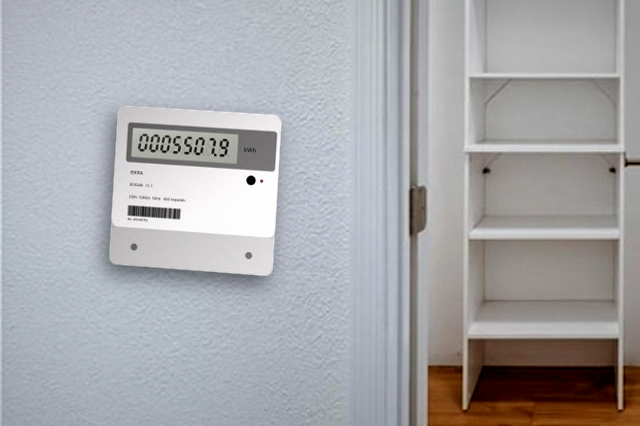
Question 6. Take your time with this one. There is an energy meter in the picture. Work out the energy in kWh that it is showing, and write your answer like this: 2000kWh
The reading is 5507.9kWh
